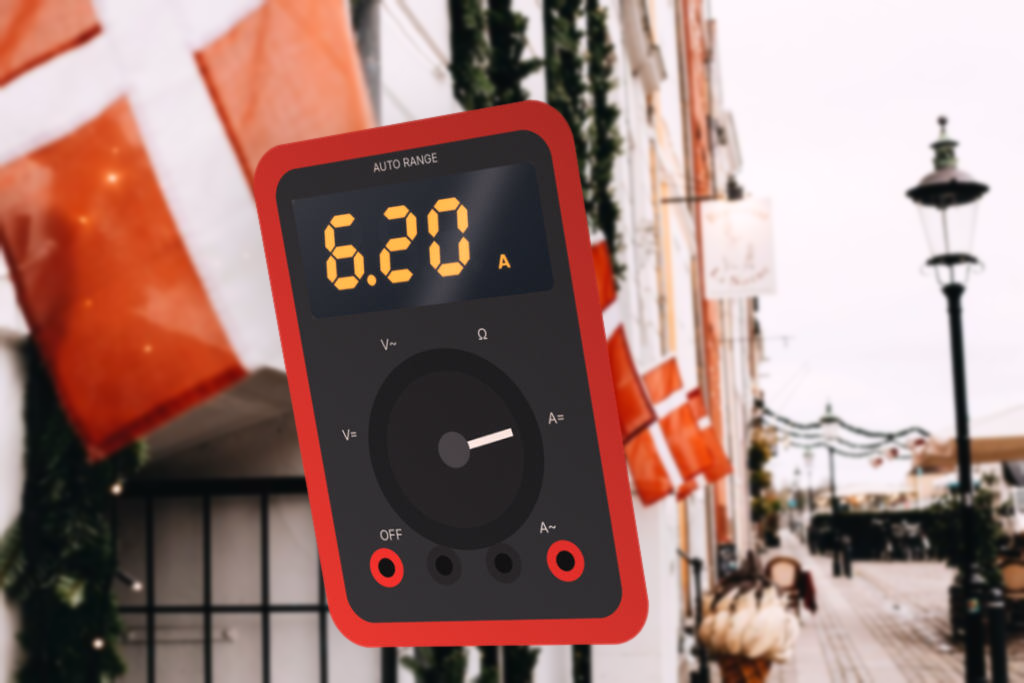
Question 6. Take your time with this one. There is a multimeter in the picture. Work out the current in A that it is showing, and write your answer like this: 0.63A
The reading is 6.20A
